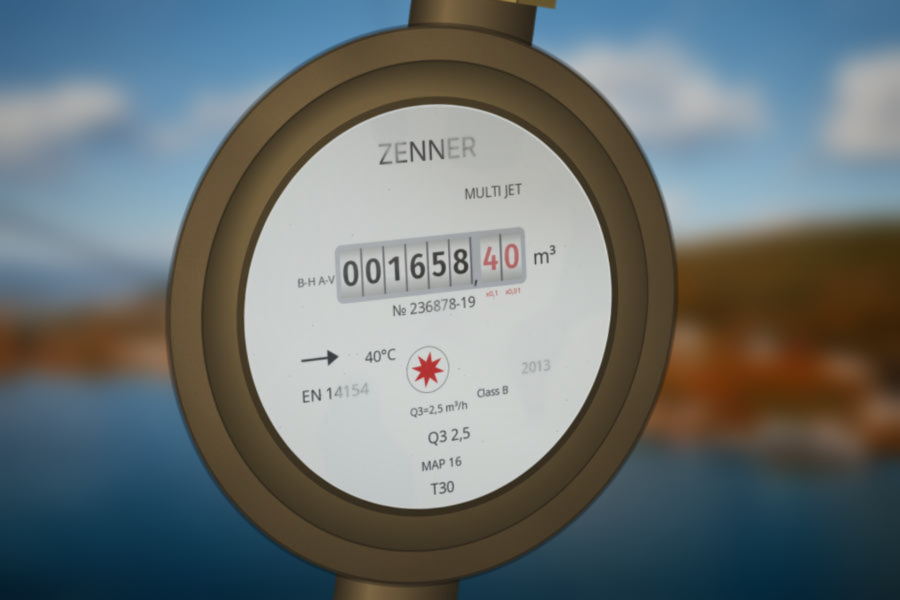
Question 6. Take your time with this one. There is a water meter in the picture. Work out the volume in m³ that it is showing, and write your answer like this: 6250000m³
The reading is 1658.40m³
